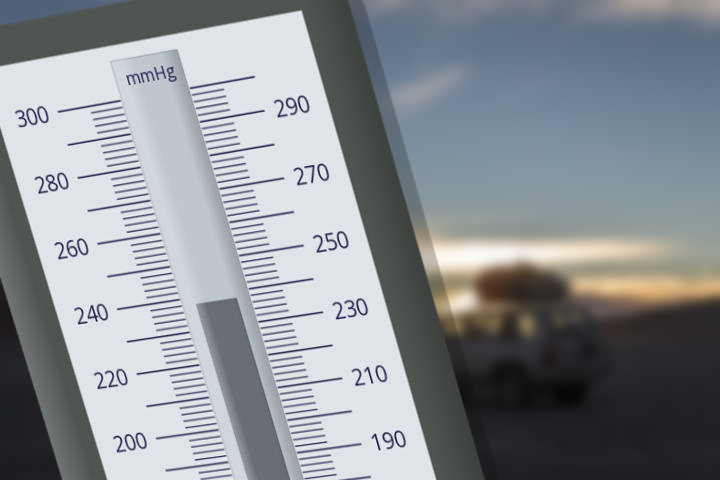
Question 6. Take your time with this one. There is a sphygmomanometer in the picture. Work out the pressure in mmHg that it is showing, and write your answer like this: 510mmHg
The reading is 238mmHg
